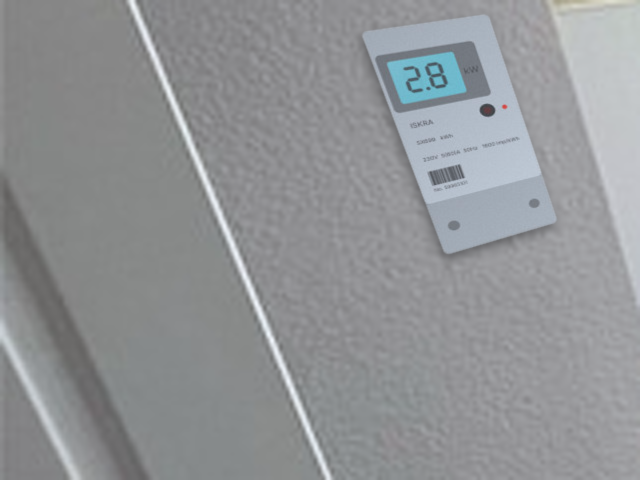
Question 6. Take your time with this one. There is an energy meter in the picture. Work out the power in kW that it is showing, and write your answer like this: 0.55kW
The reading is 2.8kW
